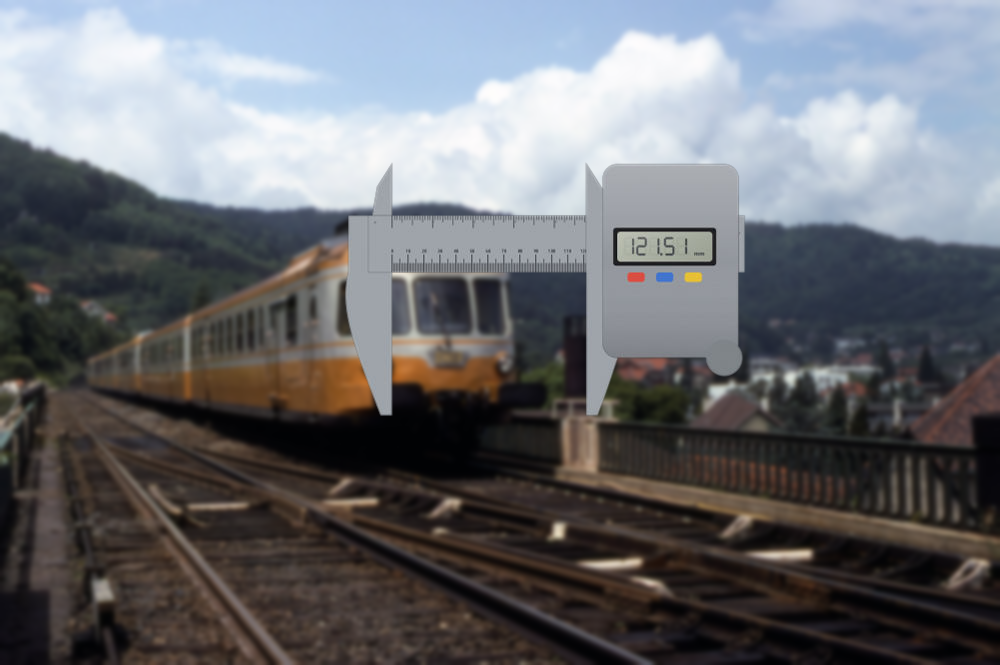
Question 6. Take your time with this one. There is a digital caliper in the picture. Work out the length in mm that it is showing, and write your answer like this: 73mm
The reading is 121.51mm
